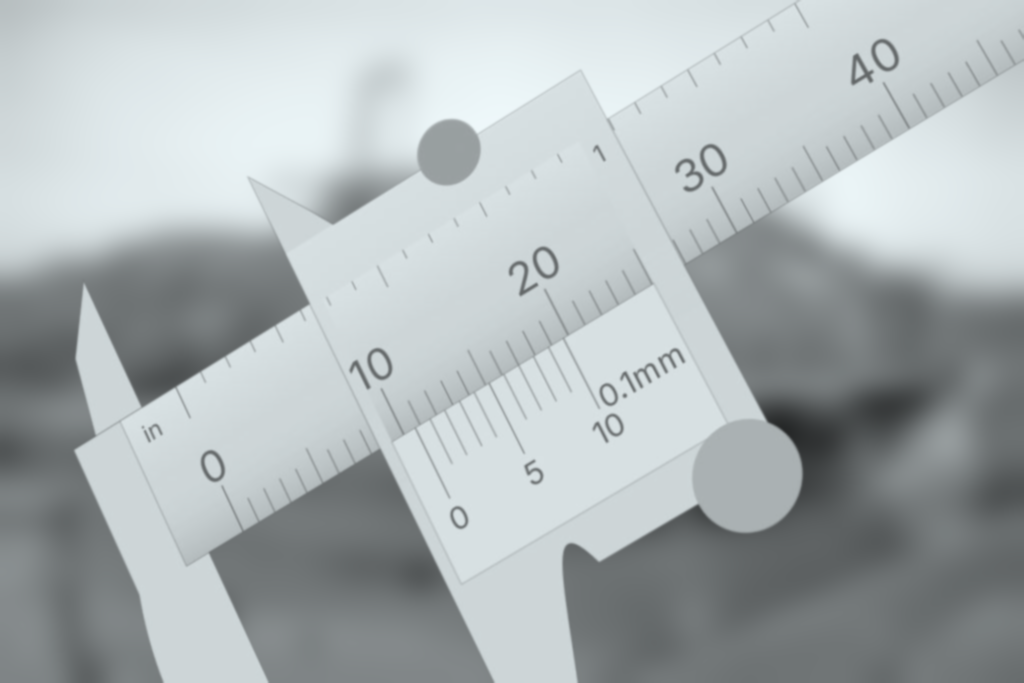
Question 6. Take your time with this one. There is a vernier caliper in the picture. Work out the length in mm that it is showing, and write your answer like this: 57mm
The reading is 10.7mm
